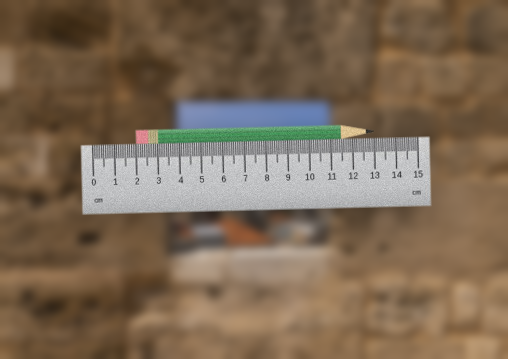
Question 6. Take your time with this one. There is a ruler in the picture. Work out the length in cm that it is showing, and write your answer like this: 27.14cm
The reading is 11cm
